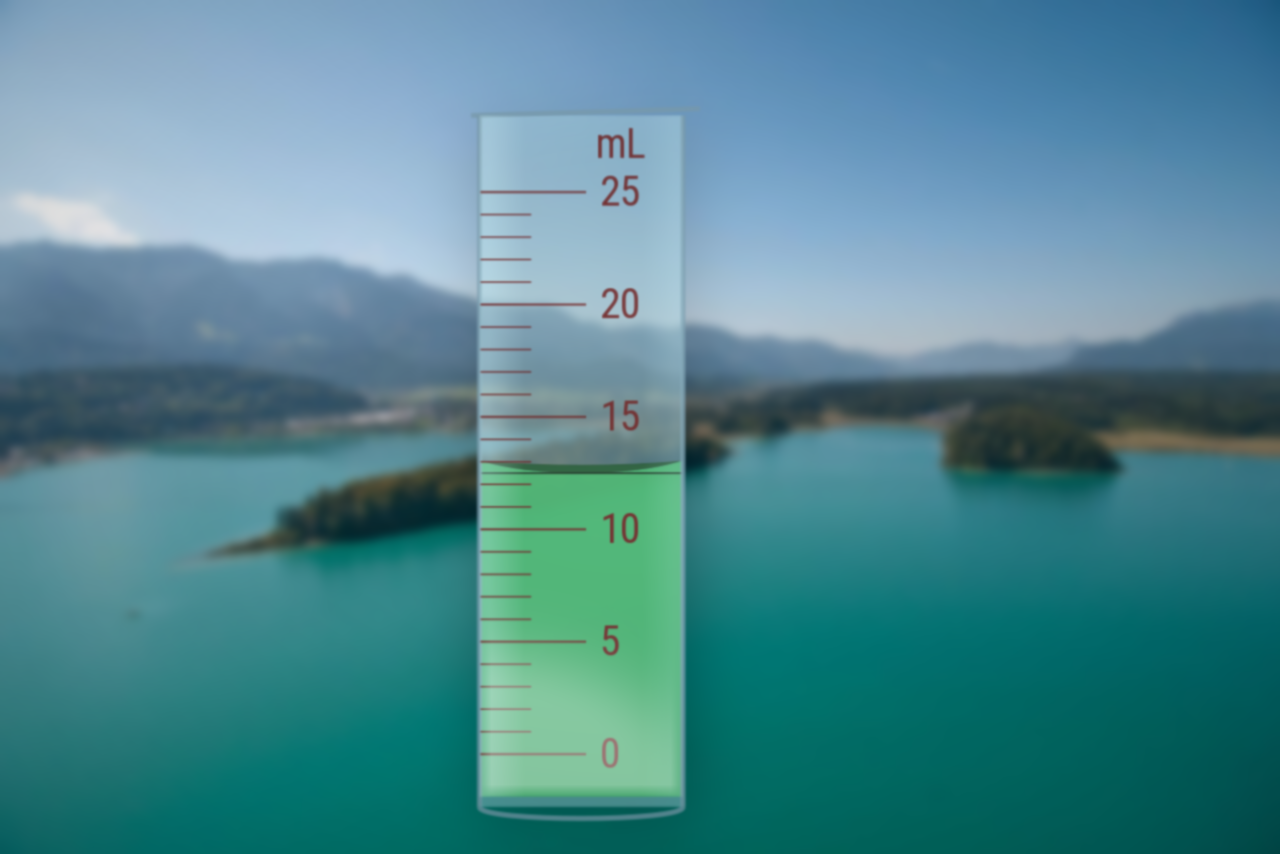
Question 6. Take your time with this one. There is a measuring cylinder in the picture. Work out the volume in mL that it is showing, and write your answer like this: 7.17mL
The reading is 12.5mL
